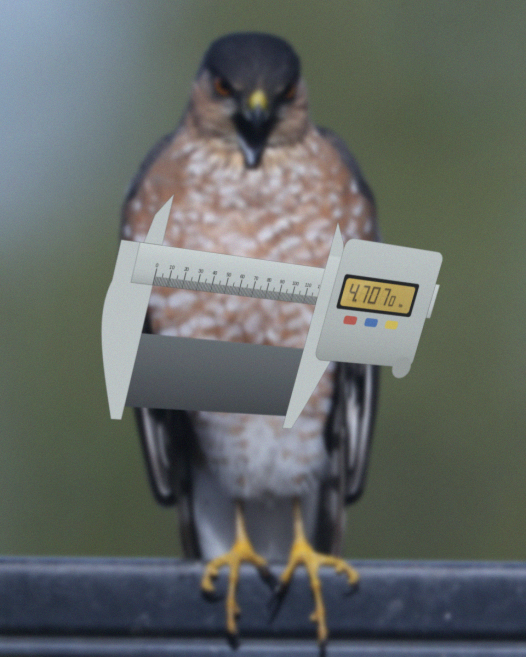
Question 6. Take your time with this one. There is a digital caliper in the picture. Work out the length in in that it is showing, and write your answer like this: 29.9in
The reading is 4.7070in
